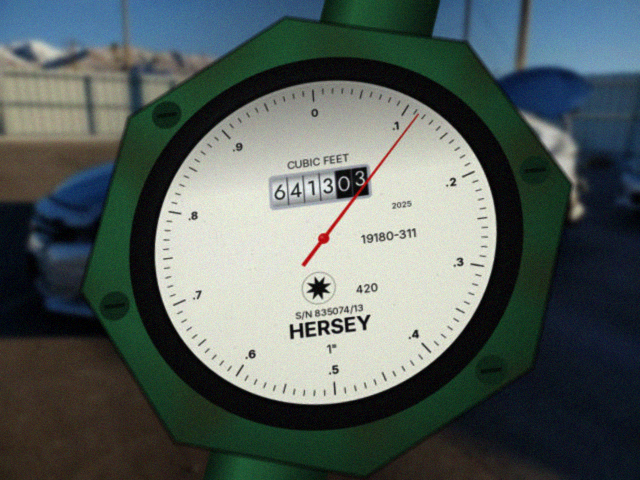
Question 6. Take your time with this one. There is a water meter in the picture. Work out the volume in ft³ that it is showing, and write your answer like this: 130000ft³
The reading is 641303.11ft³
